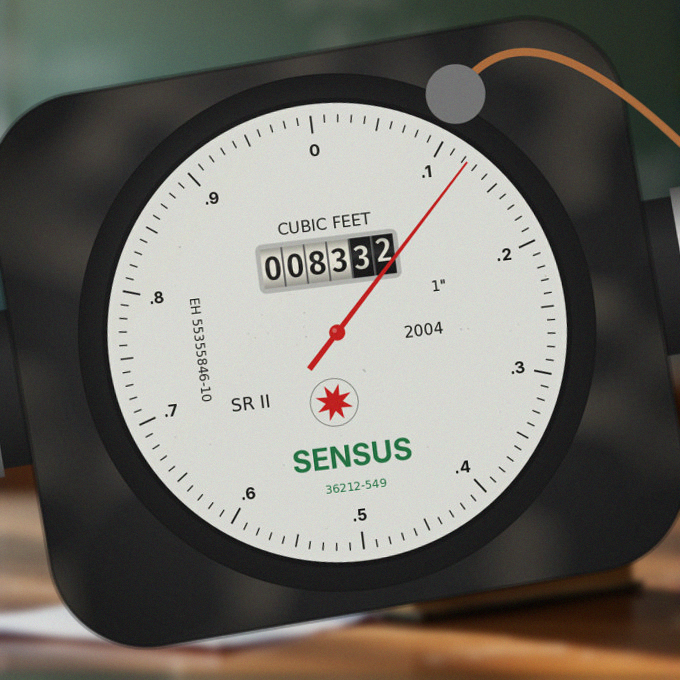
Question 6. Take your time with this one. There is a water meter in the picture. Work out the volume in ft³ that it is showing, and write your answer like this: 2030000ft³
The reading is 8332.12ft³
